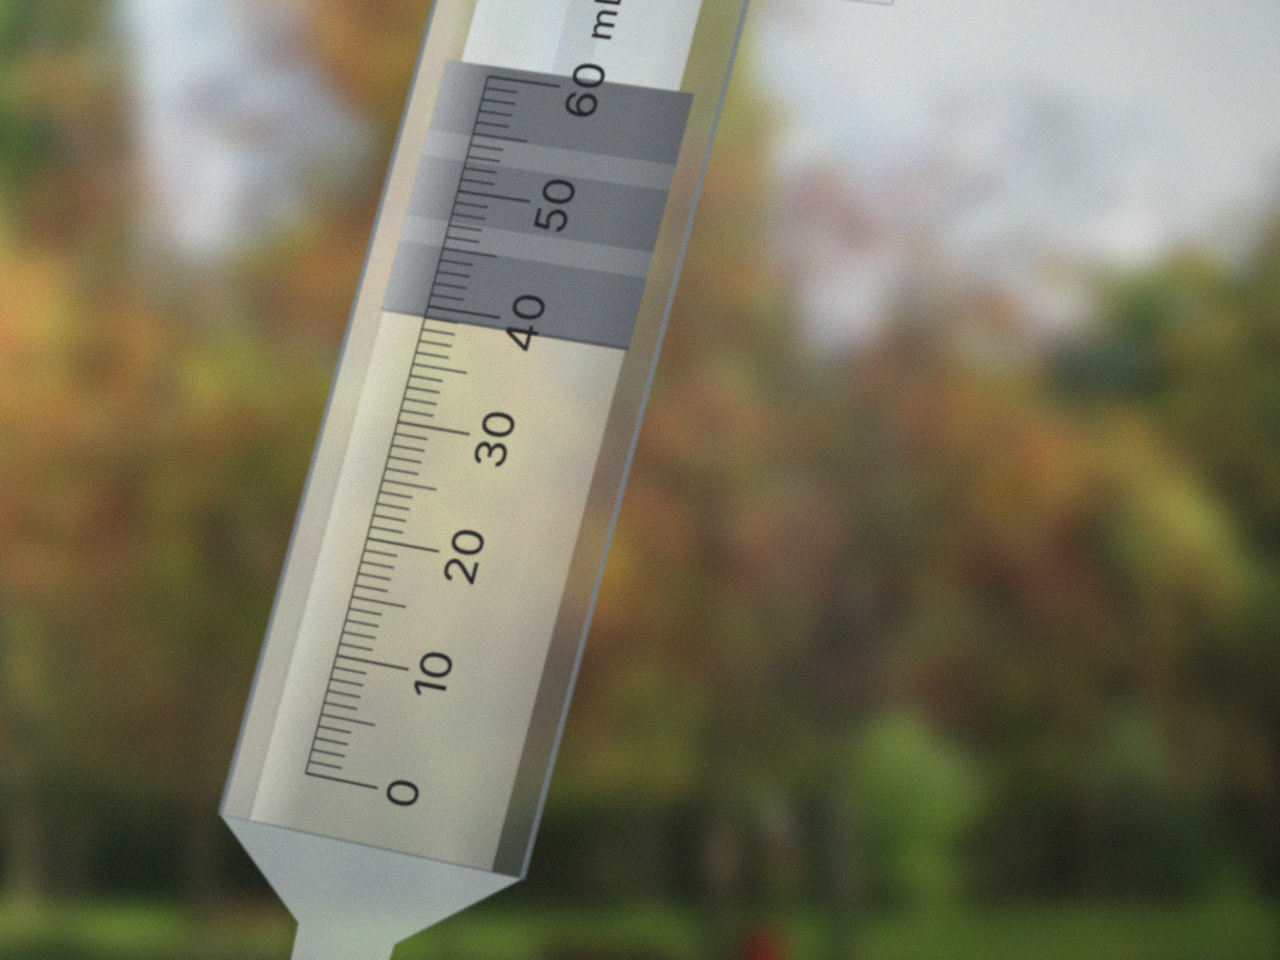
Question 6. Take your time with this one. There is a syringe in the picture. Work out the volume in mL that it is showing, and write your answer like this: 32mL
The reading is 39mL
